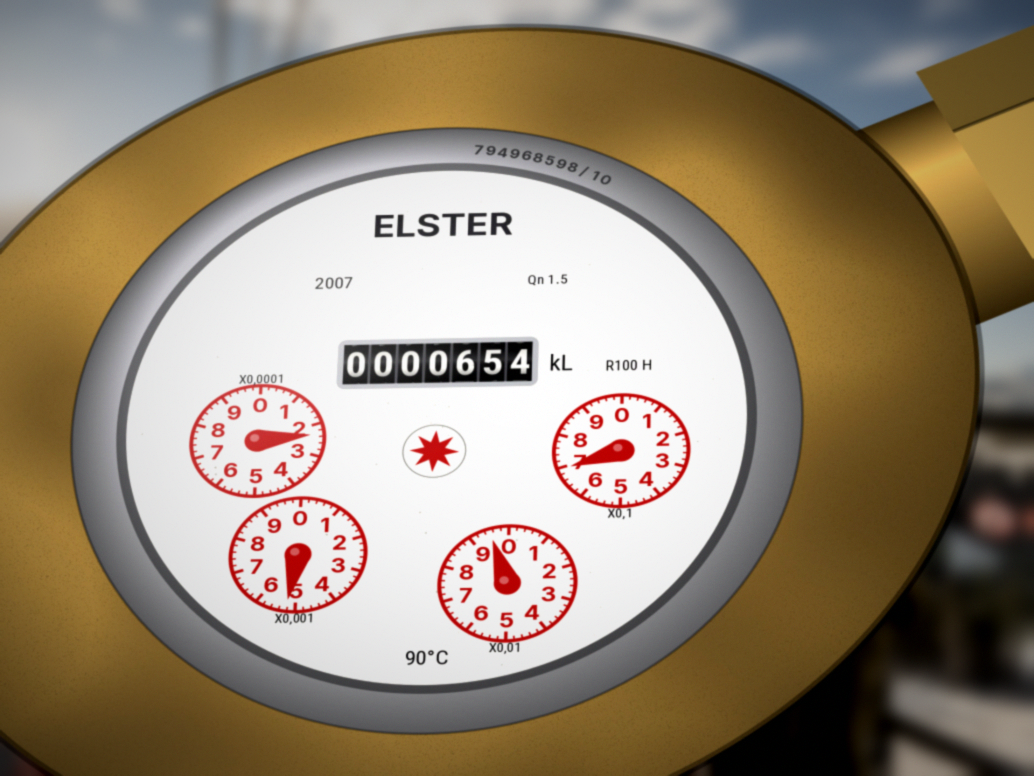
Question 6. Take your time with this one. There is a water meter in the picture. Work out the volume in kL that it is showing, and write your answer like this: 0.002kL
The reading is 654.6952kL
